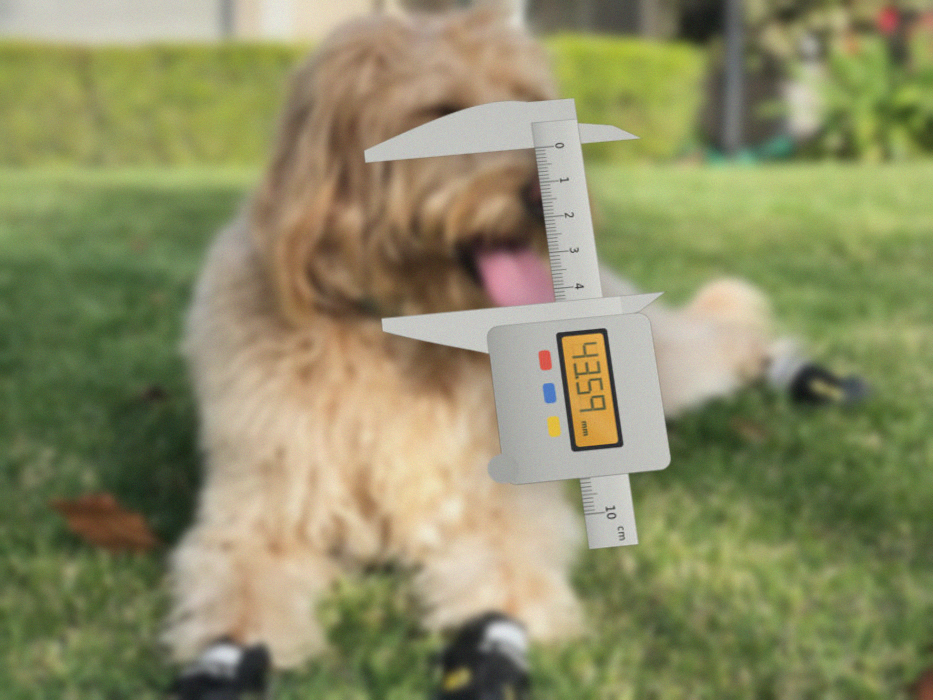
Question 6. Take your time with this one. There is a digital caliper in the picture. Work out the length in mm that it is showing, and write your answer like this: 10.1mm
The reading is 43.59mm
